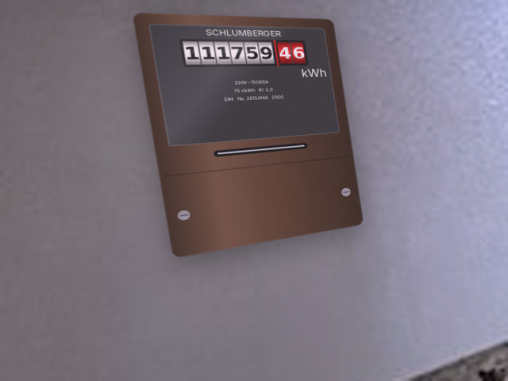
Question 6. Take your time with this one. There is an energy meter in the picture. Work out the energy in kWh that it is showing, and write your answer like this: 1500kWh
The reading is 111759.46kWh
